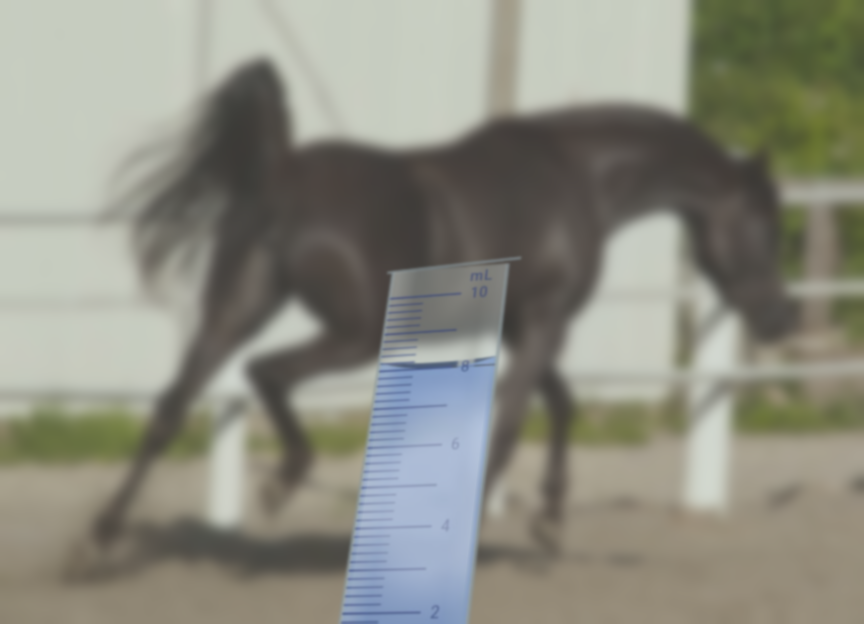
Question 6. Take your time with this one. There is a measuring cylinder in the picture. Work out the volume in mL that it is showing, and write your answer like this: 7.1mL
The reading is 8mL
